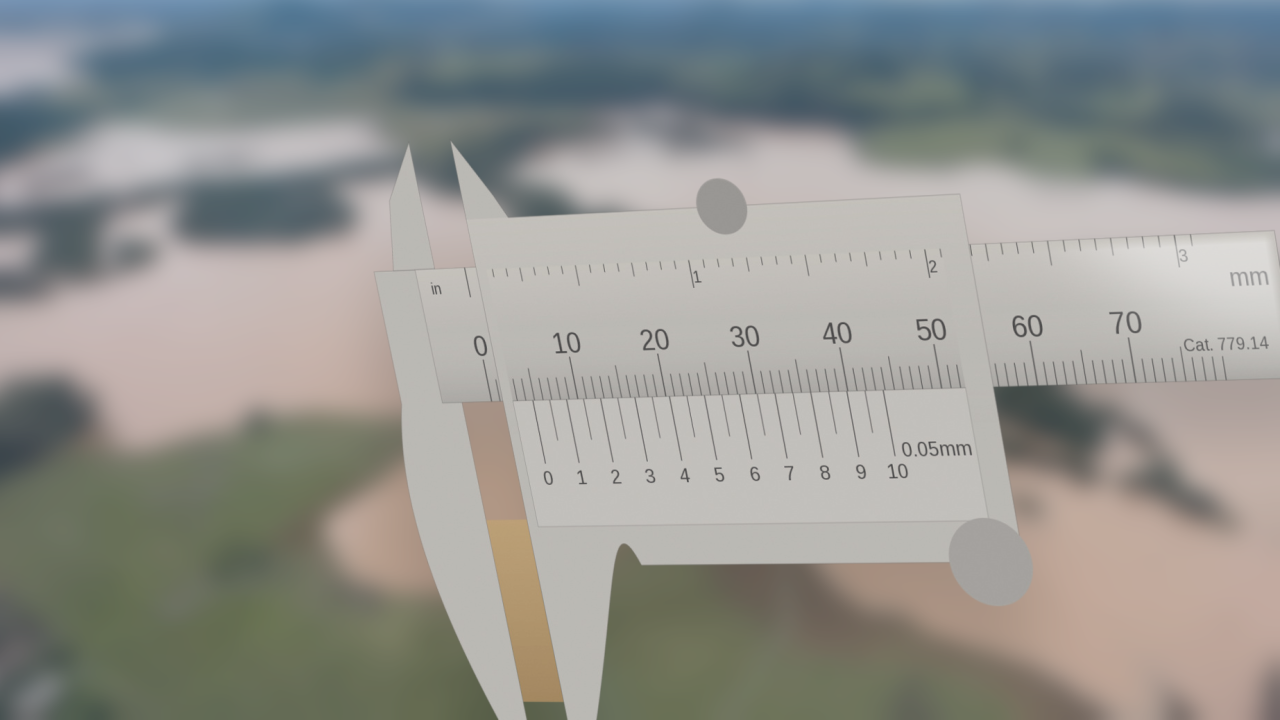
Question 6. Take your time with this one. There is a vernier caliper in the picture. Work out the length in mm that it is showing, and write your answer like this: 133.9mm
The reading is 4.8mm
